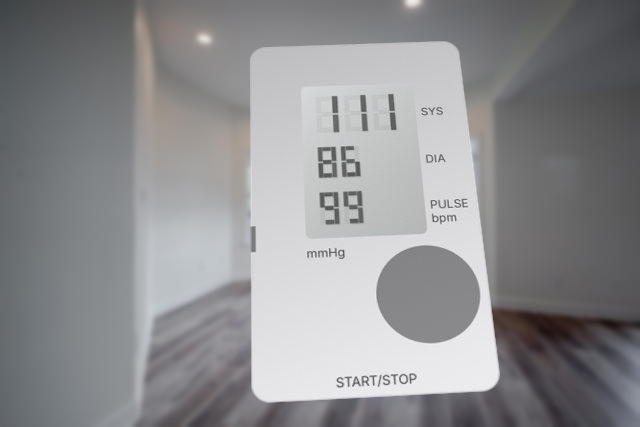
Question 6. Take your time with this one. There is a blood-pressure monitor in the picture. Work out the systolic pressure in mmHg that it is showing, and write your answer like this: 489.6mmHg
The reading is 111mmHg
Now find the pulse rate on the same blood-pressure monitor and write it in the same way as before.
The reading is 99bpm
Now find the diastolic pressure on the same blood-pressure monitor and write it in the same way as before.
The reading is 86mmHg
